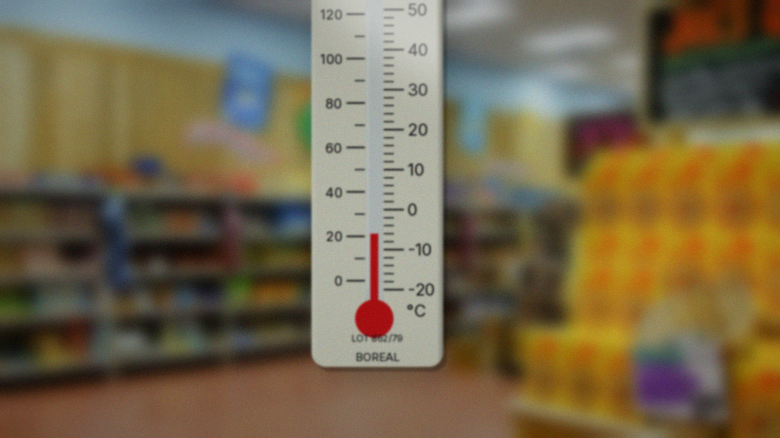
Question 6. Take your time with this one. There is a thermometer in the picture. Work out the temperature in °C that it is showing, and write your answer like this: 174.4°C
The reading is -6°C
